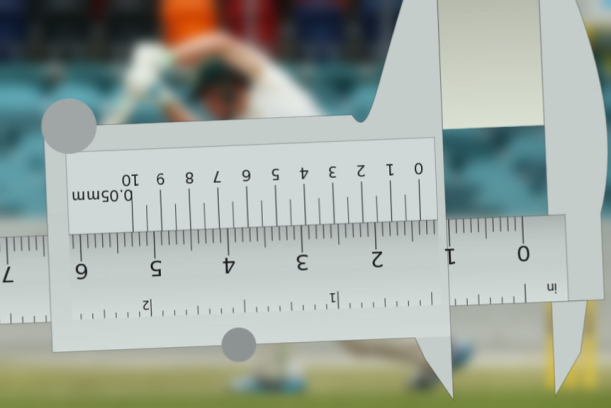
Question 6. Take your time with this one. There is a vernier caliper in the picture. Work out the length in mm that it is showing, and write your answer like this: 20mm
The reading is 13.8mm
